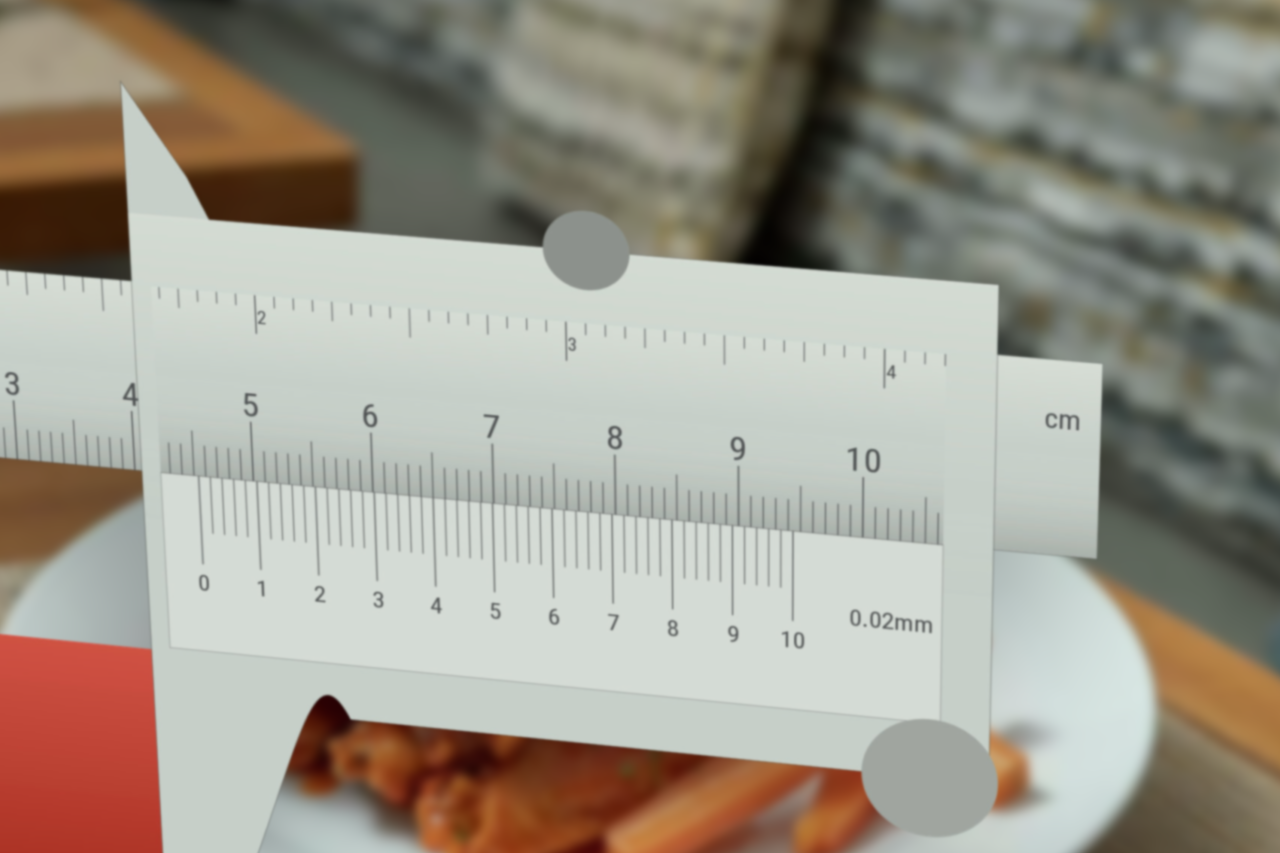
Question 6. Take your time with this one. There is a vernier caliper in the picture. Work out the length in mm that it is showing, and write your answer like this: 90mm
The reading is 45.4mm
